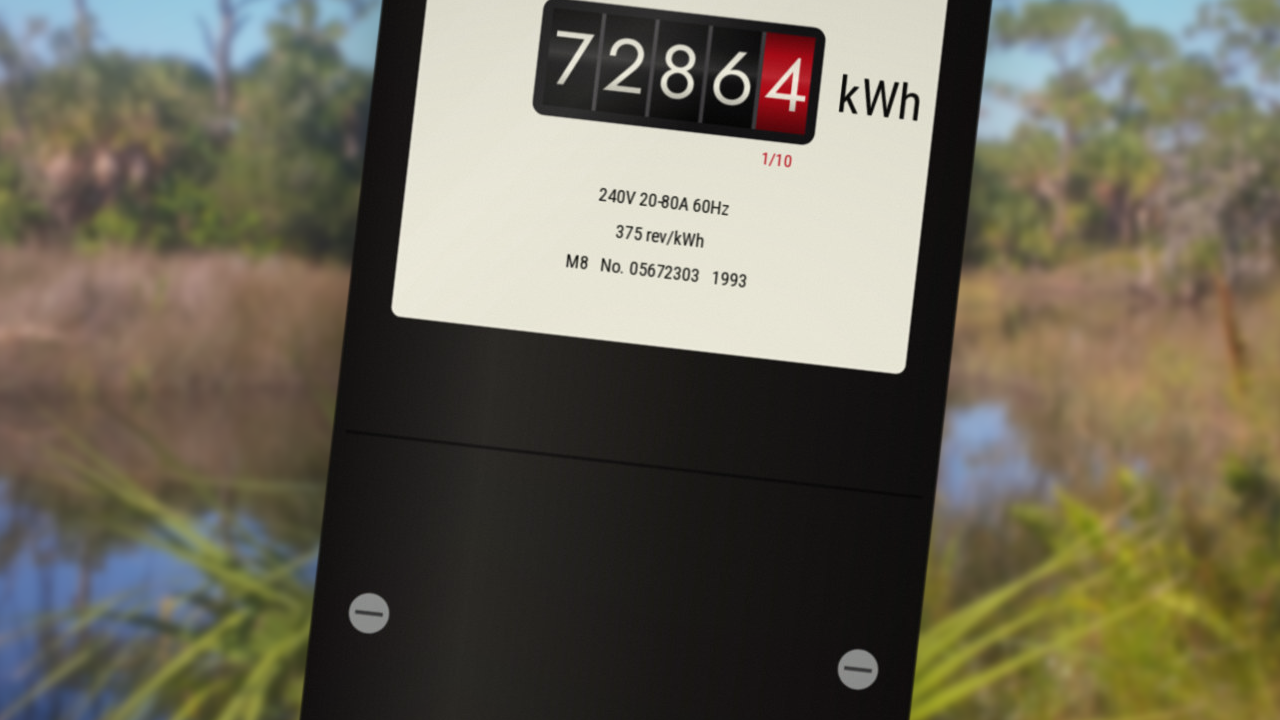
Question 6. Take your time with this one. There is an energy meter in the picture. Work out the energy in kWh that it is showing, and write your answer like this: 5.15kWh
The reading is 7286.4kWh
